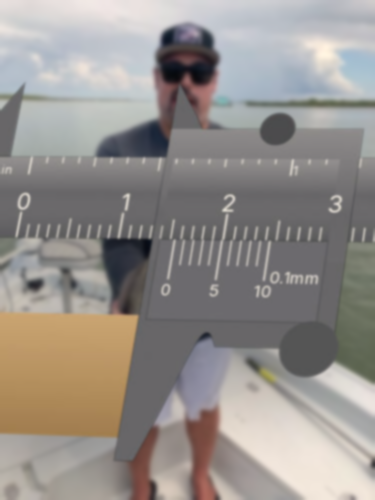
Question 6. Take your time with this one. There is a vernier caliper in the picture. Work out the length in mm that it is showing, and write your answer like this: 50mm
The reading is 15.4mm
